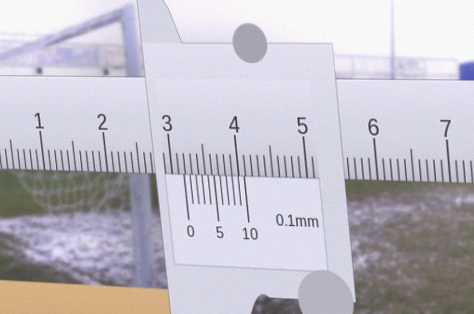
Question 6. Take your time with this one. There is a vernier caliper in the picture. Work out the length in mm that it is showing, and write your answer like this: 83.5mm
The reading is 31.8mm
